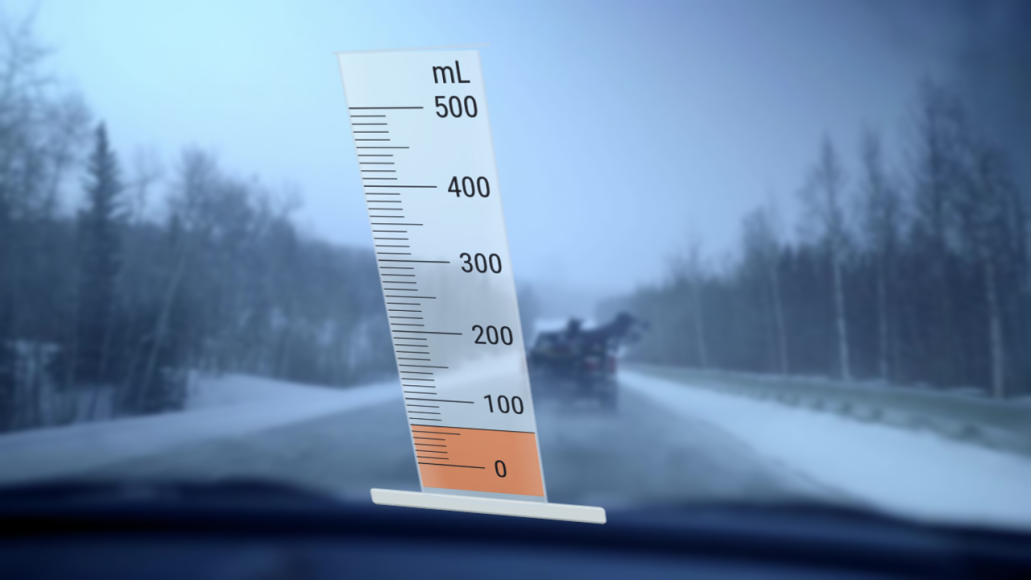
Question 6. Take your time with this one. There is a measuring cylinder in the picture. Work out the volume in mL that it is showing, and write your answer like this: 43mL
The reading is 60mL
